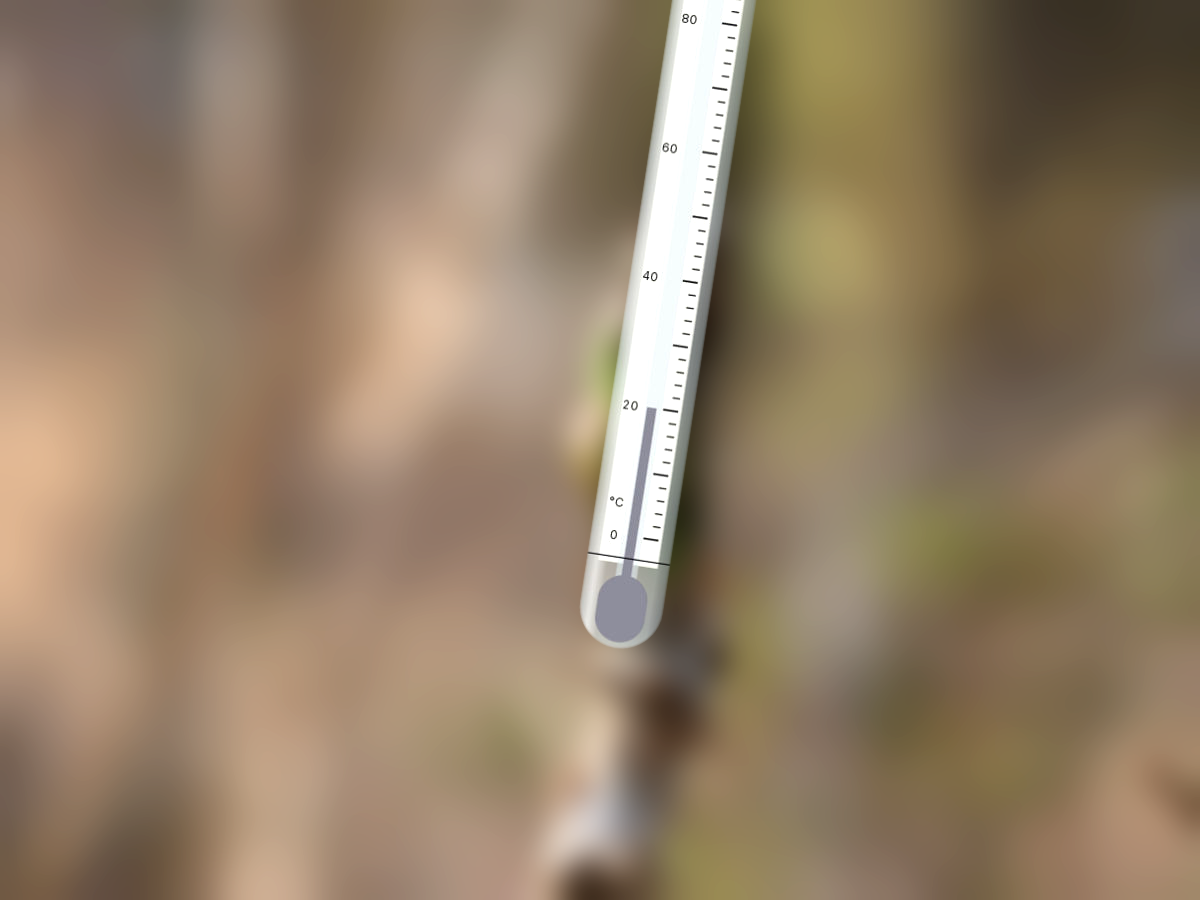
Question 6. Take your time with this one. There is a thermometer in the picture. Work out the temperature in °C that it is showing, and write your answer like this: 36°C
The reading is 20°C
